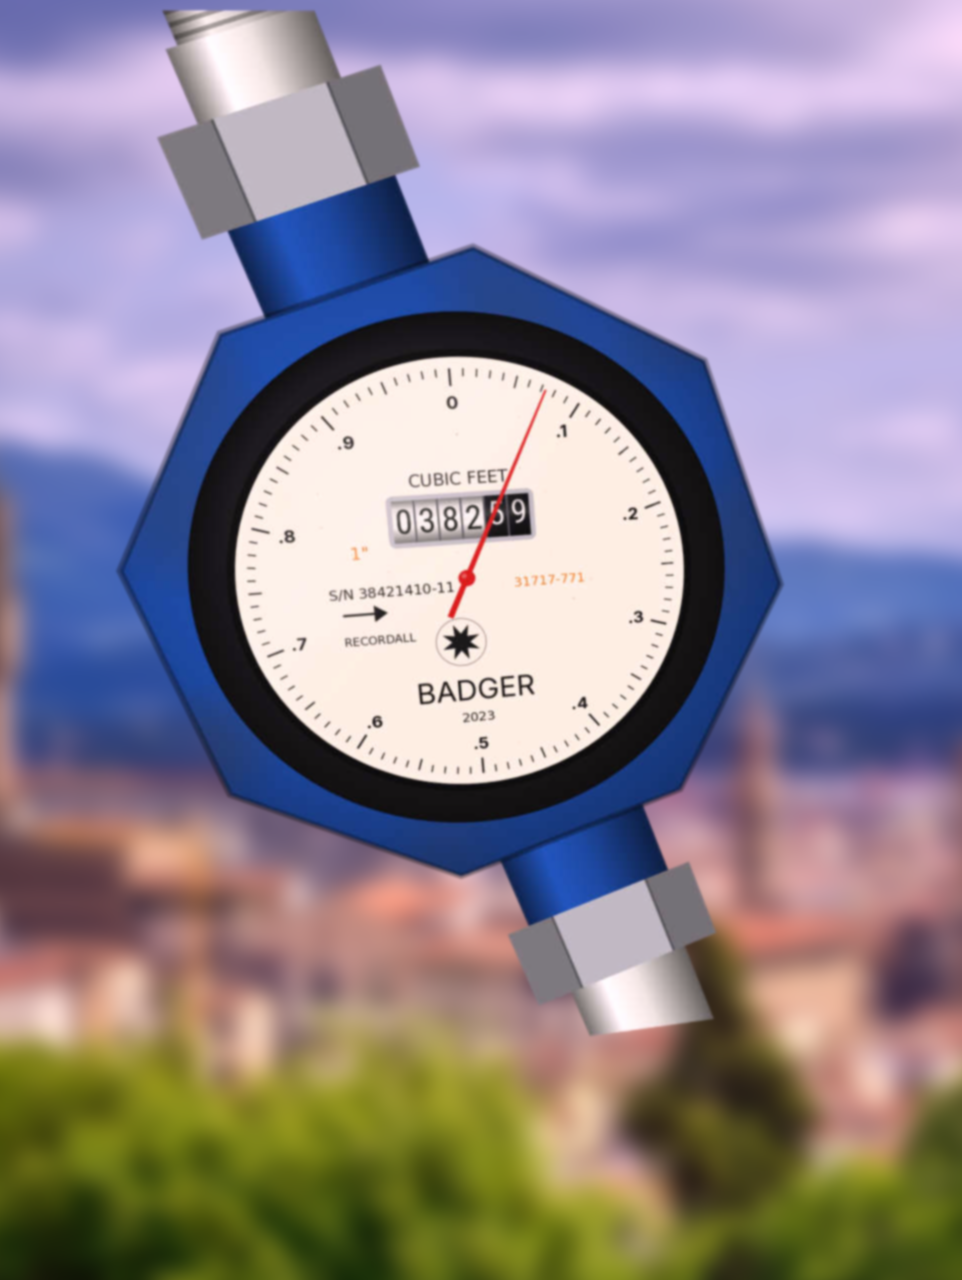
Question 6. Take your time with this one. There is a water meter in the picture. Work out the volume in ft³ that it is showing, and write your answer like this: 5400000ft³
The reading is 38259.07ft³
